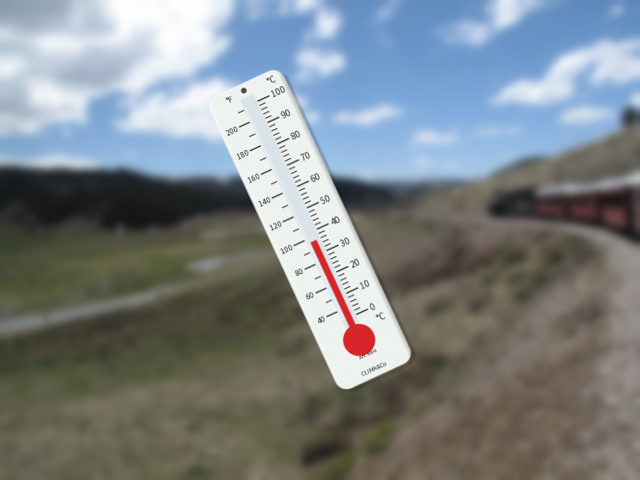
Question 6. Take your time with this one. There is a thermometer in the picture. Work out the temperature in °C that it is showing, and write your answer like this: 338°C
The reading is 36°C
